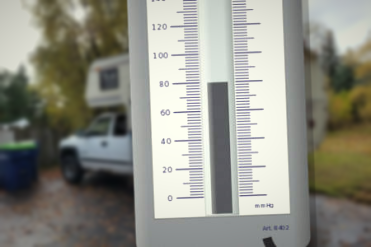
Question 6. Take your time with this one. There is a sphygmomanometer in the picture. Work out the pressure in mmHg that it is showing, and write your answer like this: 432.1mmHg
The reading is 80mmHg
